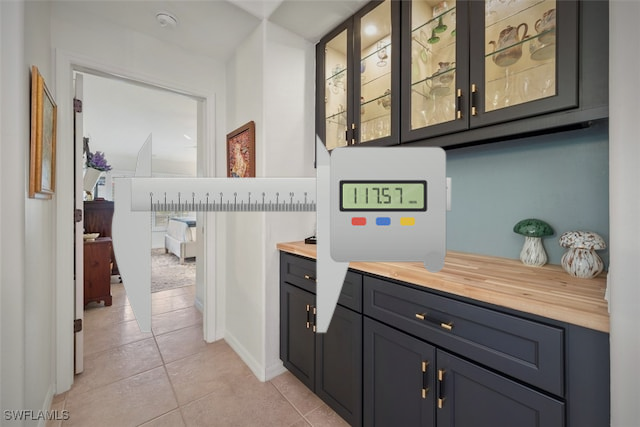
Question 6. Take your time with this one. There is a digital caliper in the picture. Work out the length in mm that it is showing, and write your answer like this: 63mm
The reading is 117.57mm
